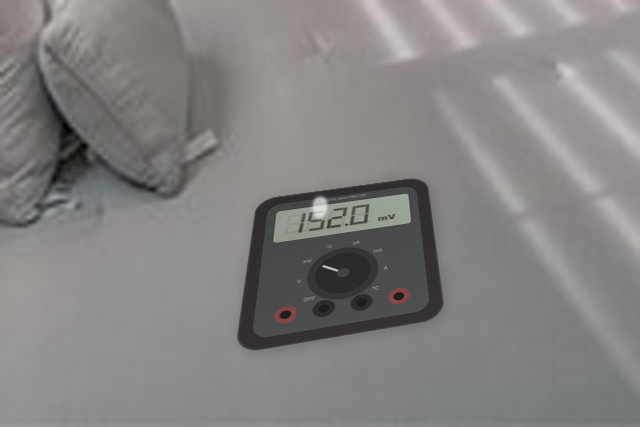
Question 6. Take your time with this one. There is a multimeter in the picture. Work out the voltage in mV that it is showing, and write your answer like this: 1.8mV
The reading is 152.0mV
